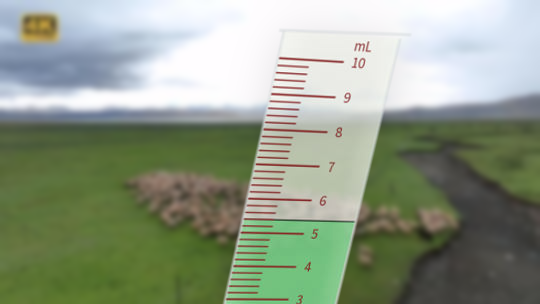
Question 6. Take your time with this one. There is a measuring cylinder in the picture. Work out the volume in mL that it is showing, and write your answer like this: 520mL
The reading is 5.4mL
